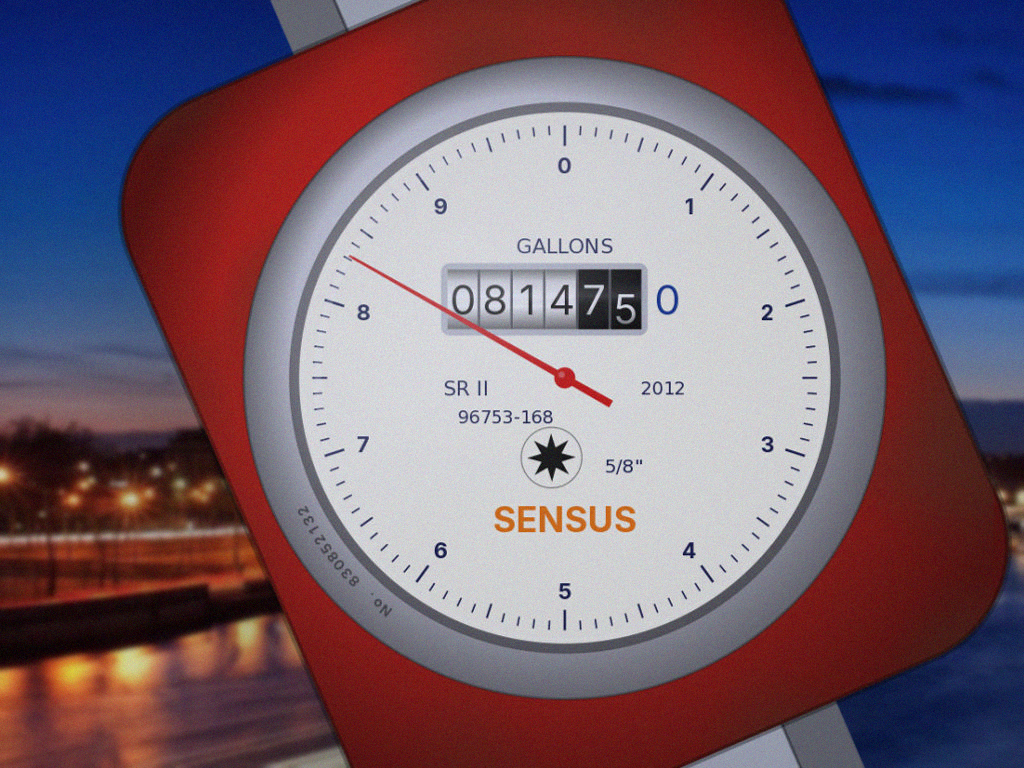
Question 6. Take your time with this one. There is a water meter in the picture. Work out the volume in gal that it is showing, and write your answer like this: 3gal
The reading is 814748.3gal
